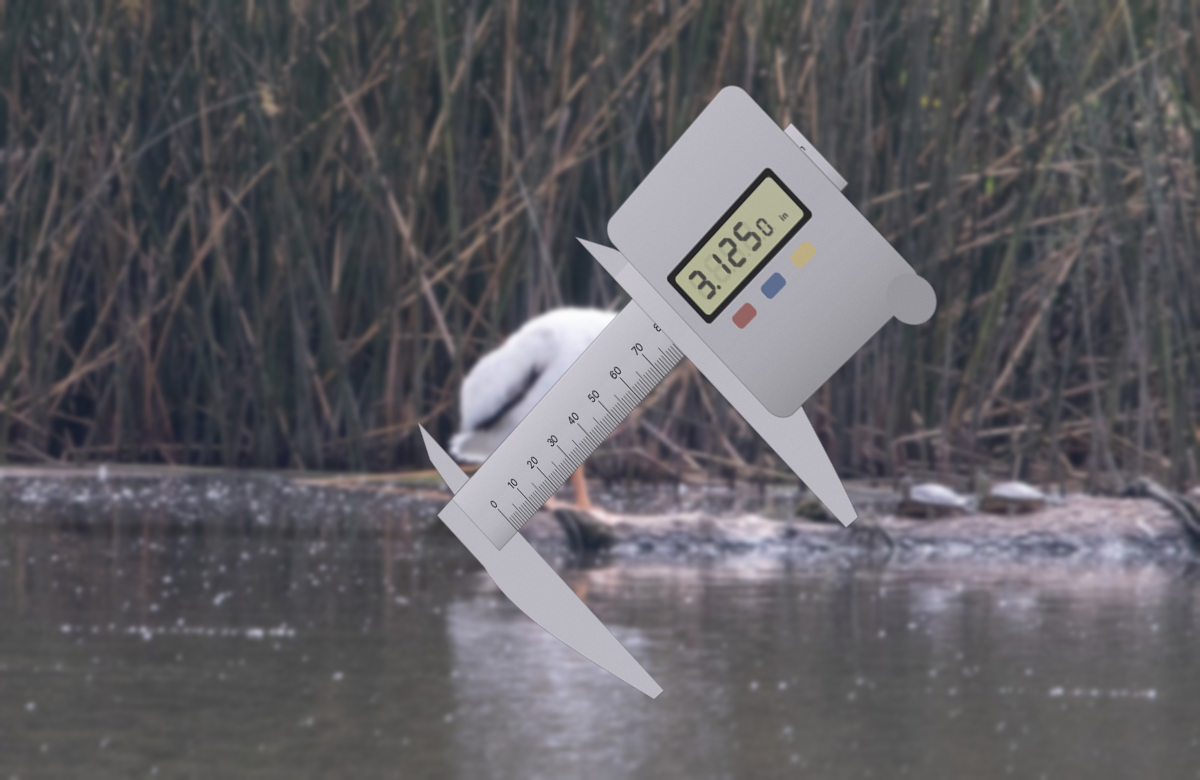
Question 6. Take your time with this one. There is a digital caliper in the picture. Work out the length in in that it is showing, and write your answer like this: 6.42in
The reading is 3.1250in
